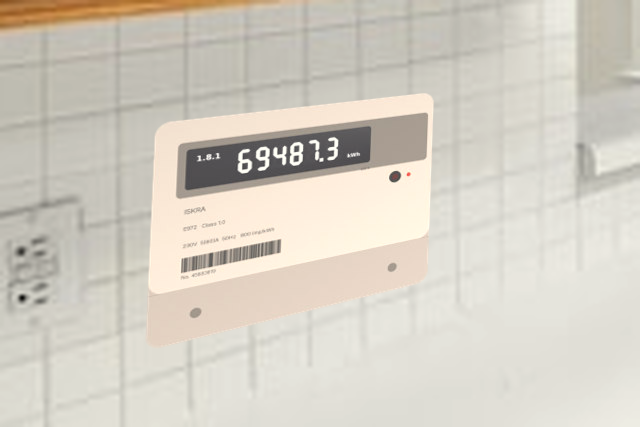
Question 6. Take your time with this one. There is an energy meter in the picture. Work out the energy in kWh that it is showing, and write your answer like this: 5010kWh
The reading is 69487.3kWh
